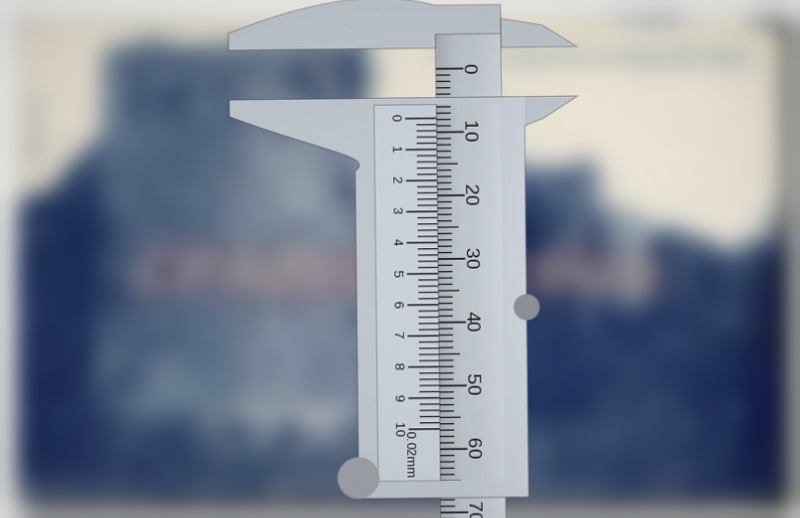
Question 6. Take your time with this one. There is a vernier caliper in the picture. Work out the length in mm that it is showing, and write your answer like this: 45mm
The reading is 7.8mm
